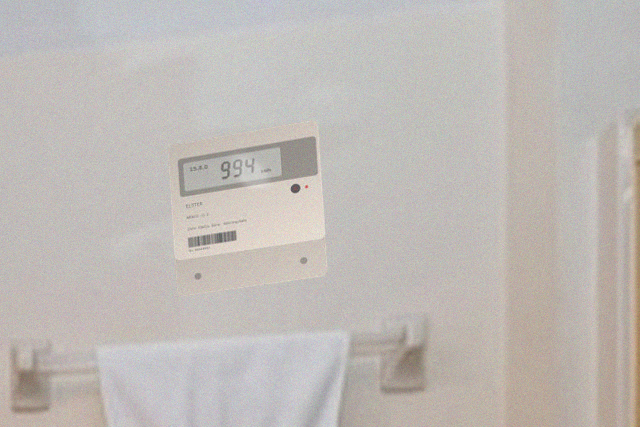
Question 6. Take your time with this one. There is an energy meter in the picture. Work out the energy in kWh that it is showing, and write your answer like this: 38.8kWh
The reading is 994kWh
